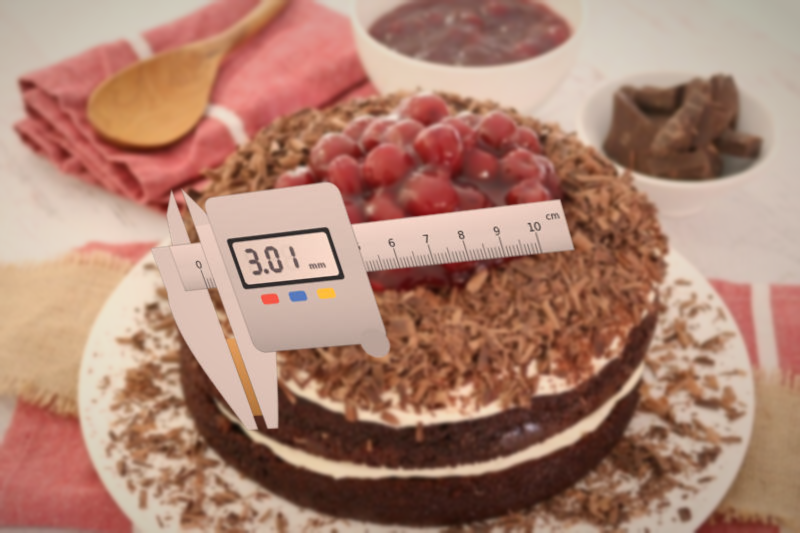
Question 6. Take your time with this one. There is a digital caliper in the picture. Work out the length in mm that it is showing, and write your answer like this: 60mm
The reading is 3.01mm
